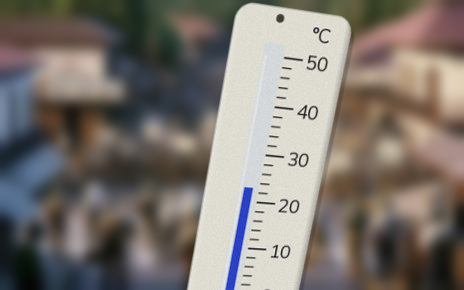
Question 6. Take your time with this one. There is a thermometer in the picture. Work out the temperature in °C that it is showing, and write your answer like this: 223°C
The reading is 23°C
